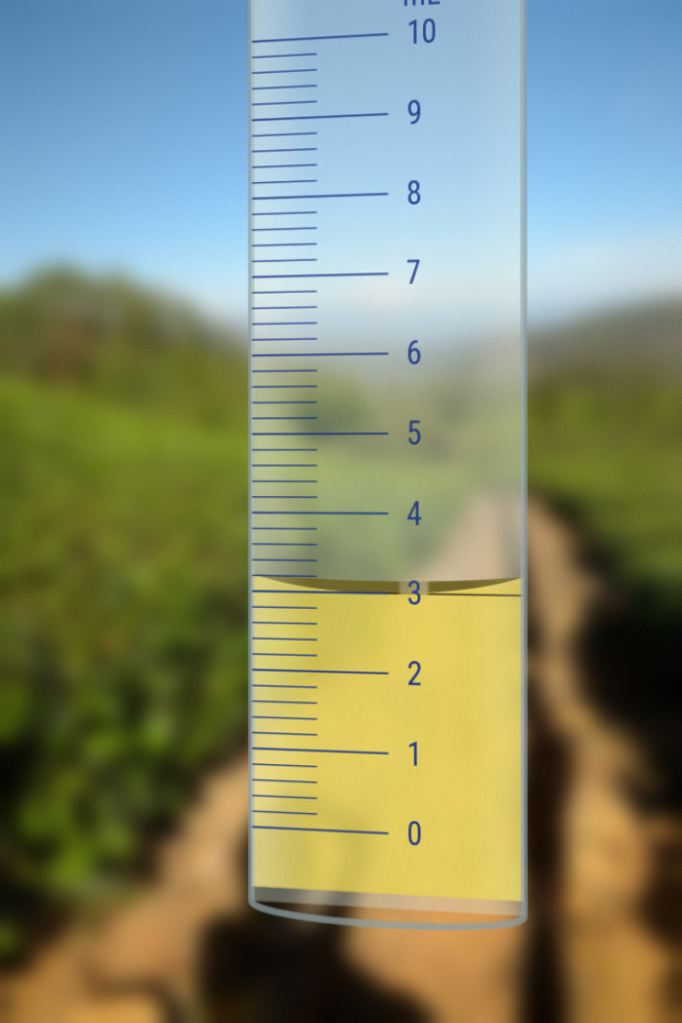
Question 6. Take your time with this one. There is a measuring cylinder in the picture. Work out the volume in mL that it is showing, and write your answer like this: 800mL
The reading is 3mL
